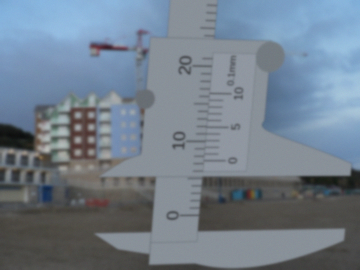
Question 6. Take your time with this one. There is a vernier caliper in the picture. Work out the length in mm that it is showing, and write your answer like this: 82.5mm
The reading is 7.4mm
